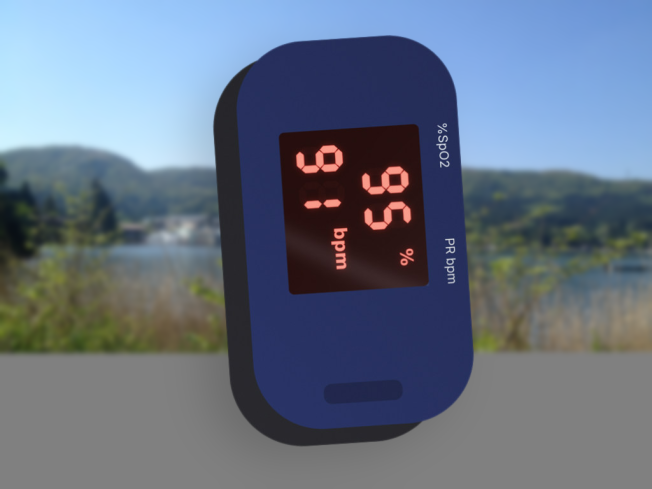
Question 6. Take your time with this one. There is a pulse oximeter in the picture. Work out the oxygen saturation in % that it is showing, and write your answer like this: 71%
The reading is 95%
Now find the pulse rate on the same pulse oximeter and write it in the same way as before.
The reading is 91bpm
